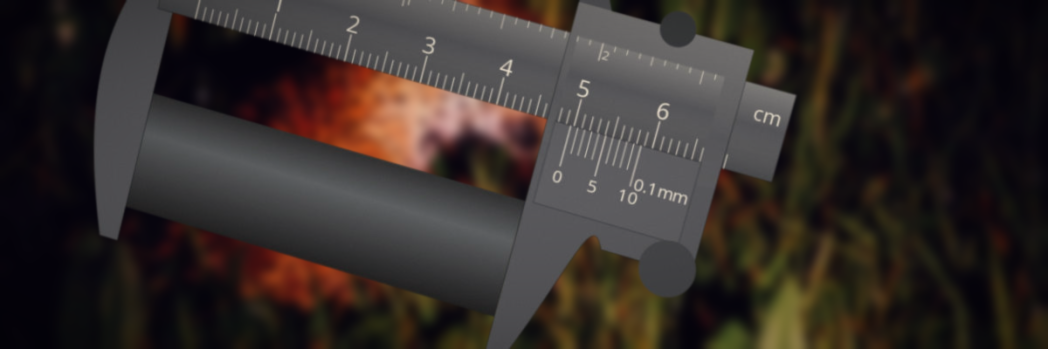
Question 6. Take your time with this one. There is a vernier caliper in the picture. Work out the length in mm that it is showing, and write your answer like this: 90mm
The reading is 49.6mm
